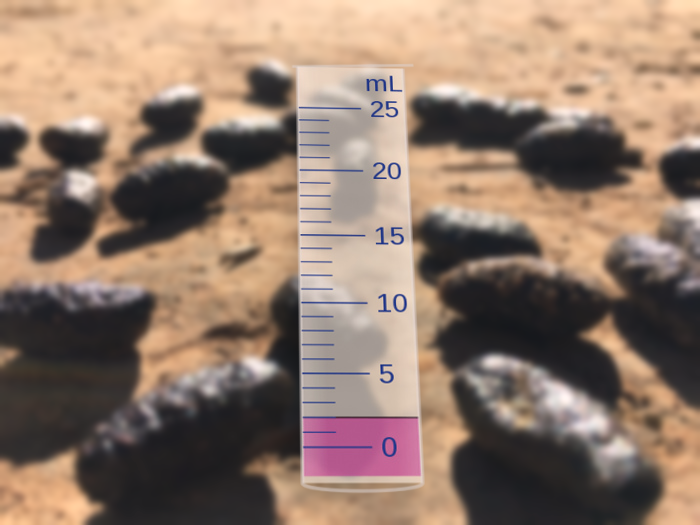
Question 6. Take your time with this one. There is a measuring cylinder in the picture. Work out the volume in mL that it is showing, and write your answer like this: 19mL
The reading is 2mL
